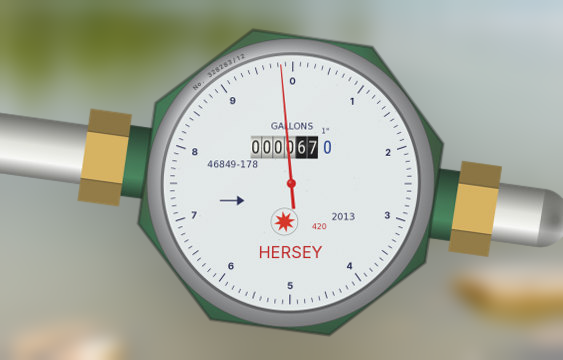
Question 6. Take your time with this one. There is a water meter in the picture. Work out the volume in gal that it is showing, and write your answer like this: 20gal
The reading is 669.8gal
